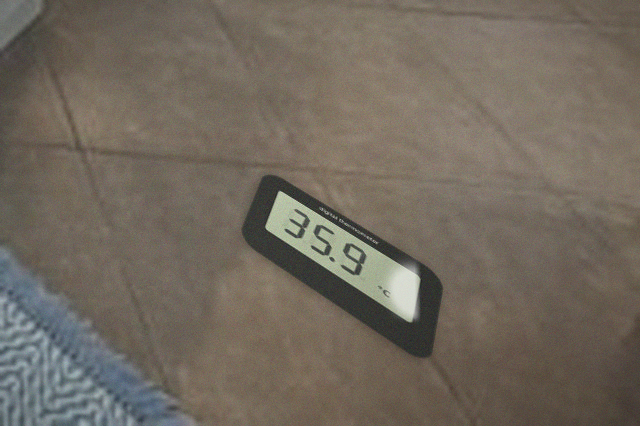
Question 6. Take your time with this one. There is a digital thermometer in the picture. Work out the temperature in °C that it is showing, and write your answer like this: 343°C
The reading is 35.9°C
